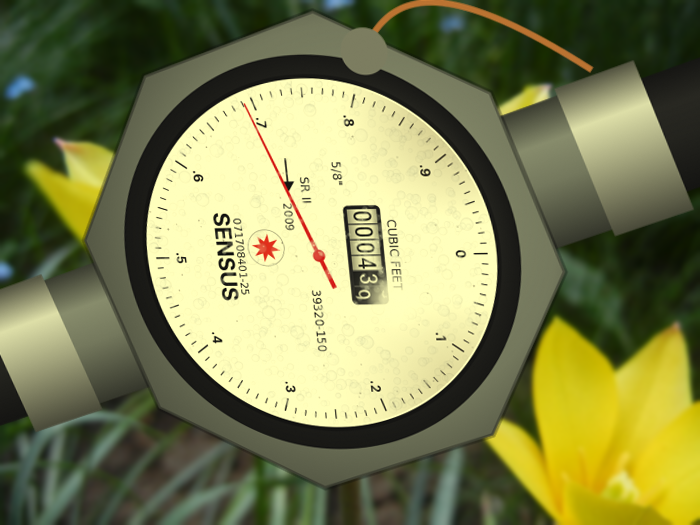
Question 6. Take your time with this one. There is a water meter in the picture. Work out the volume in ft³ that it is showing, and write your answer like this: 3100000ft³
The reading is 438.69ft³
